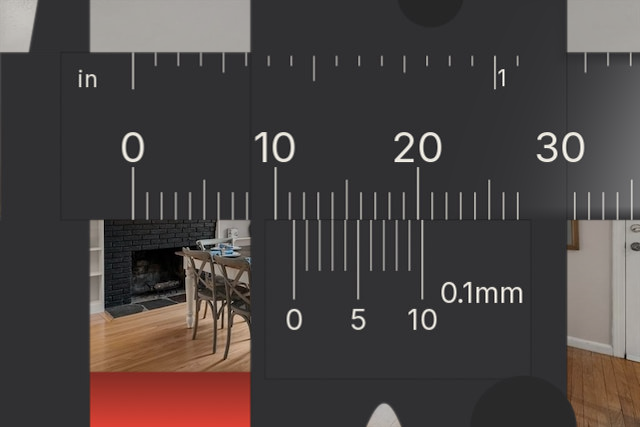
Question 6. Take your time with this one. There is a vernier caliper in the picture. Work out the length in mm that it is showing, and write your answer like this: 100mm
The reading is 11.3mm
